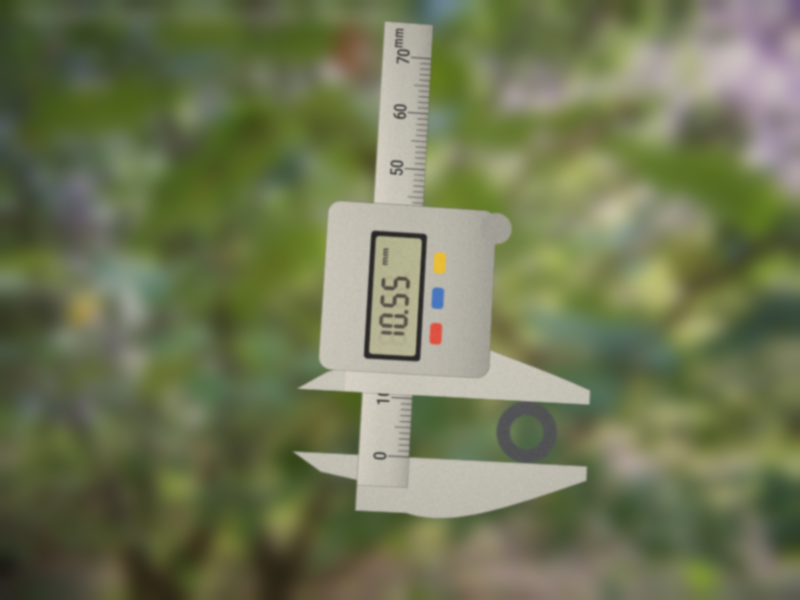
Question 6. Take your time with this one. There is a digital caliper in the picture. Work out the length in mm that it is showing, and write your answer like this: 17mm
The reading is 10.55mm
